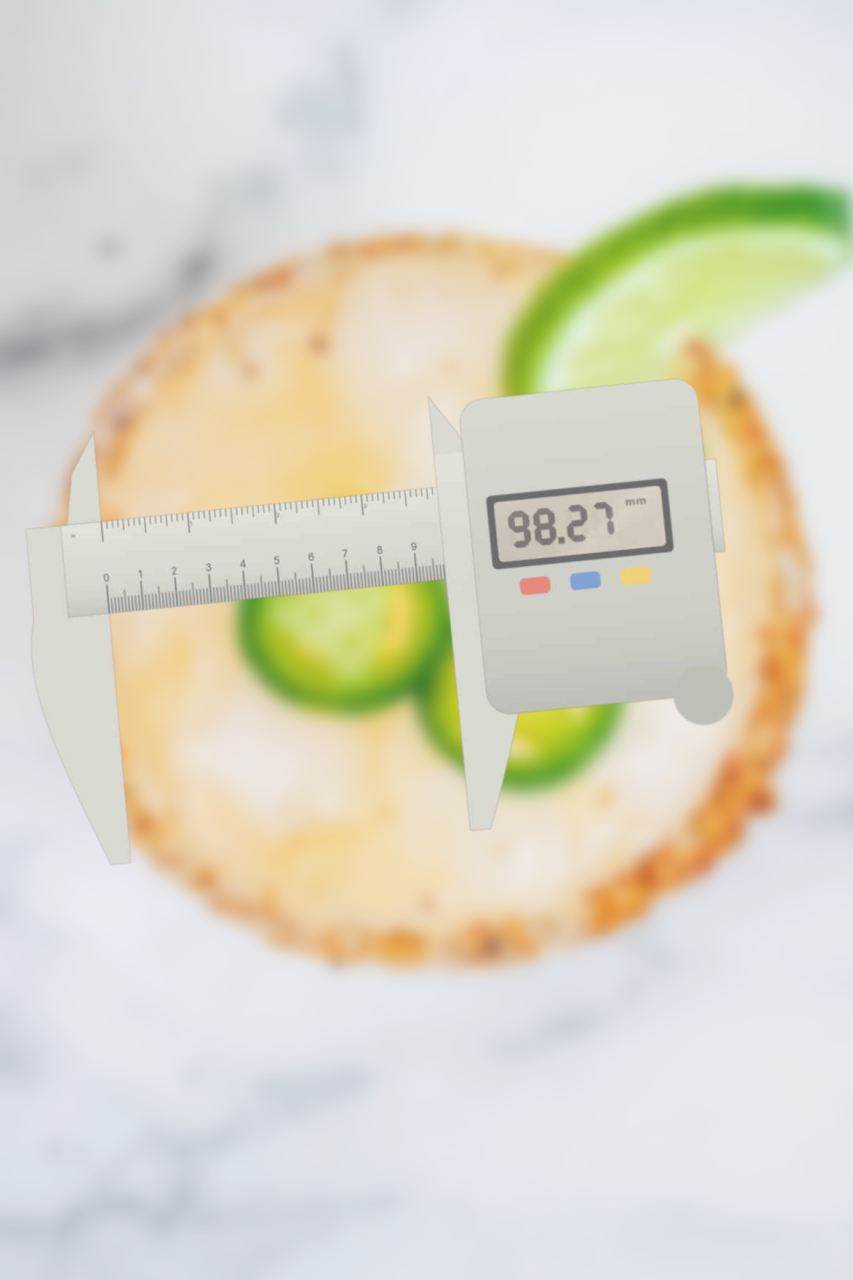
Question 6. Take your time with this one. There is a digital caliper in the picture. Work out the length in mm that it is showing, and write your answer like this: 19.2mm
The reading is 98.27mm
